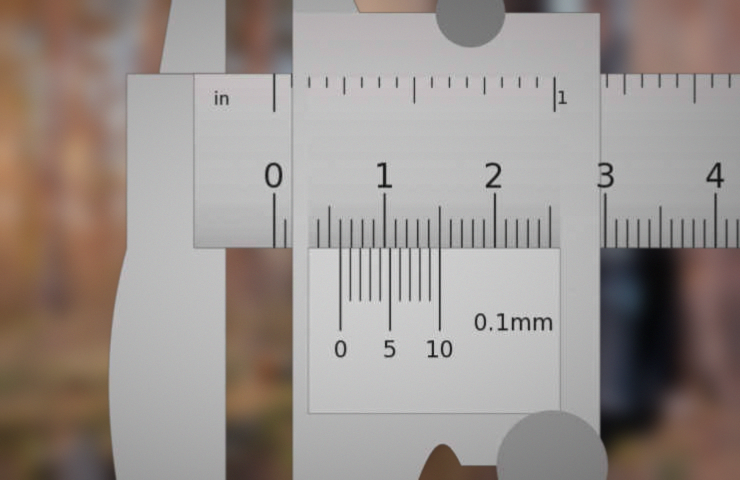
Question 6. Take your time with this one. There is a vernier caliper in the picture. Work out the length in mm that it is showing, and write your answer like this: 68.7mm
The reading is 6.0mm
